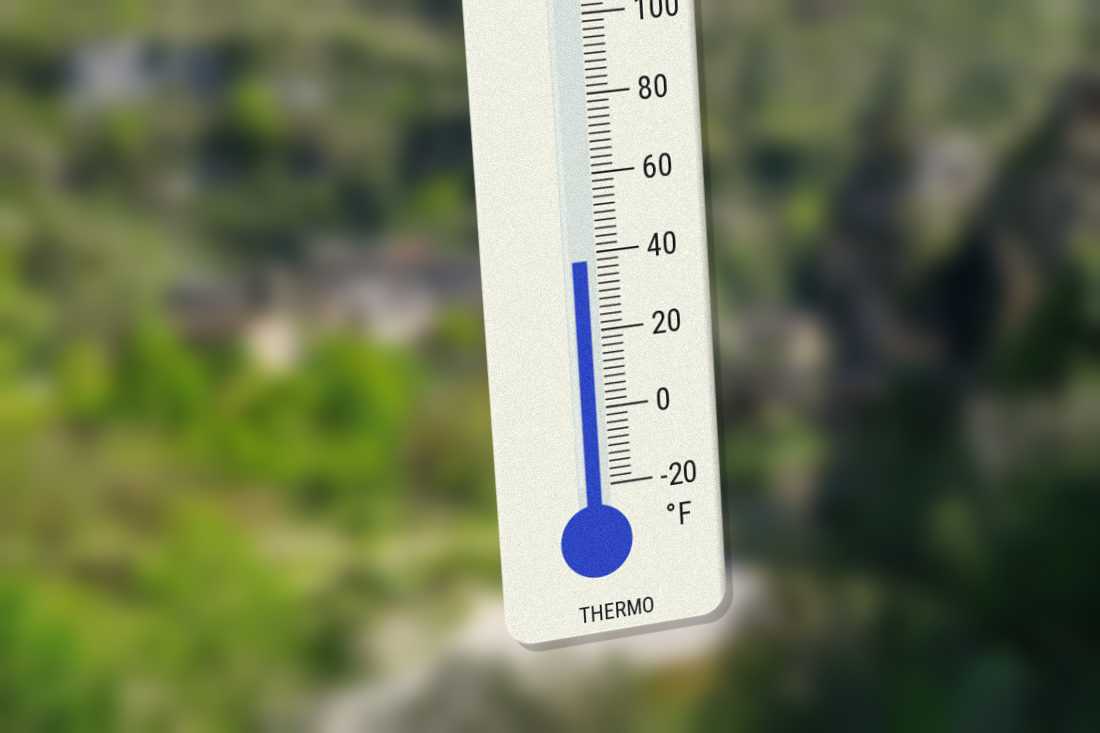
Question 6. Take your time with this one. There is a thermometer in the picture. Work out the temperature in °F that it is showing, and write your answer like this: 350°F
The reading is 38°F
